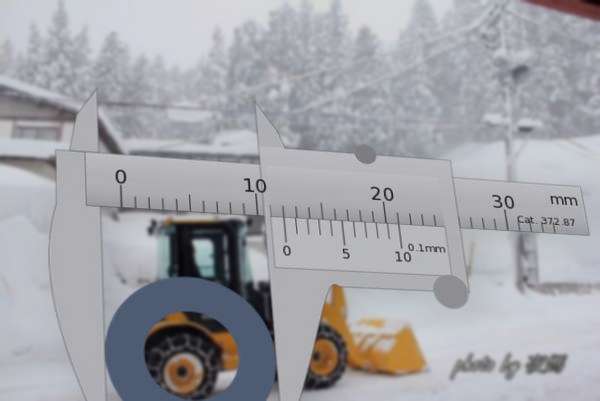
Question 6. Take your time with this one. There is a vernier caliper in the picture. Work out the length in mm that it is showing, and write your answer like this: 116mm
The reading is 12.0mm
